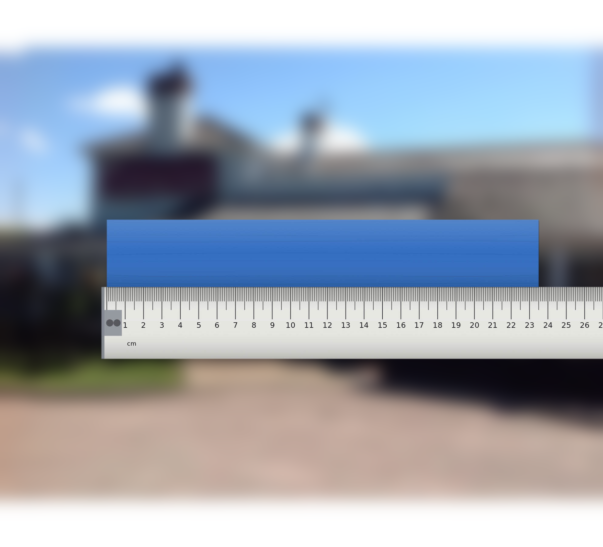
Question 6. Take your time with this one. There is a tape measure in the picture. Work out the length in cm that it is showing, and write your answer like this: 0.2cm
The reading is 23.5cm
